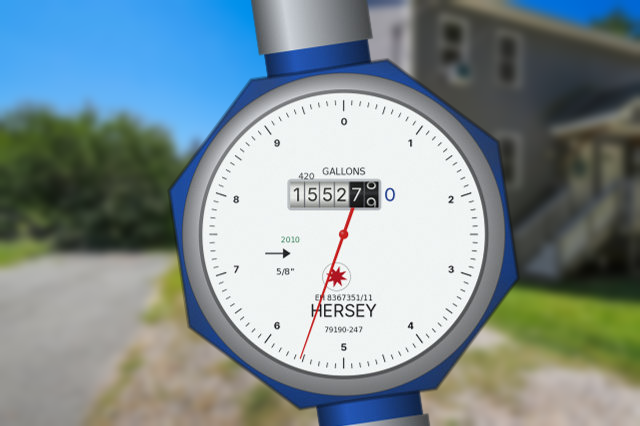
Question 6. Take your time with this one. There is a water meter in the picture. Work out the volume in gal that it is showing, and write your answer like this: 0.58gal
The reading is 1552785.5gal
